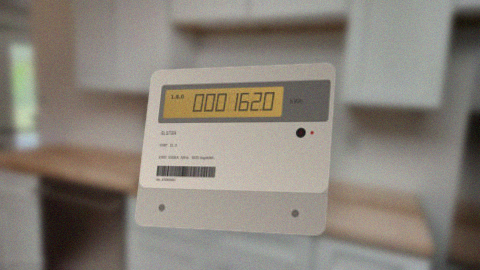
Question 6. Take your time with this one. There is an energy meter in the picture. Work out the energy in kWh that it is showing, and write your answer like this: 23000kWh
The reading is 162.0kWh
